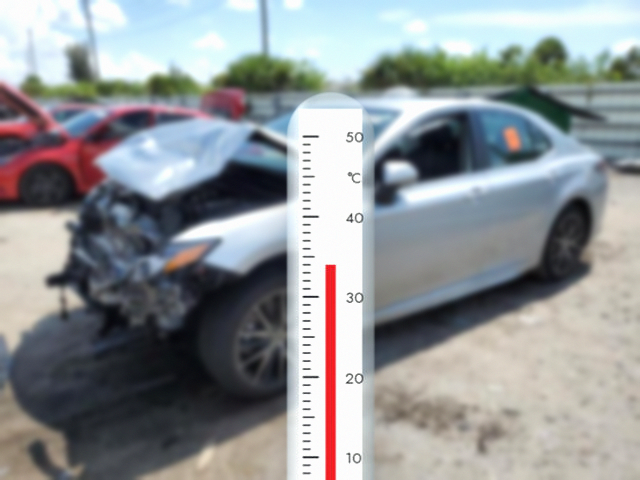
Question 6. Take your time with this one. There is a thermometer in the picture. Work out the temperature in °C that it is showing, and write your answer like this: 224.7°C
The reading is 34°C
